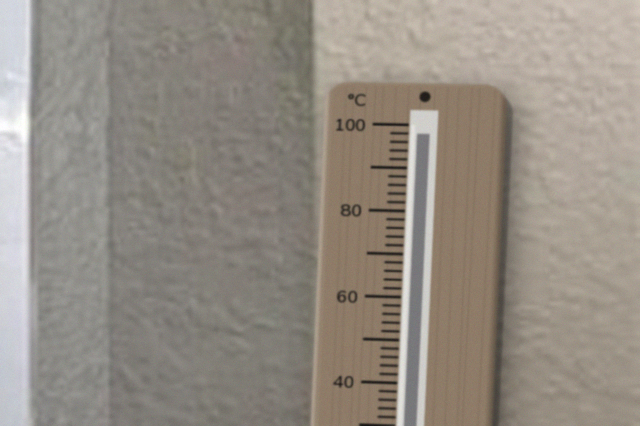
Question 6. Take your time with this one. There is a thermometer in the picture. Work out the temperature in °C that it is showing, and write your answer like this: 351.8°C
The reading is 98°C
